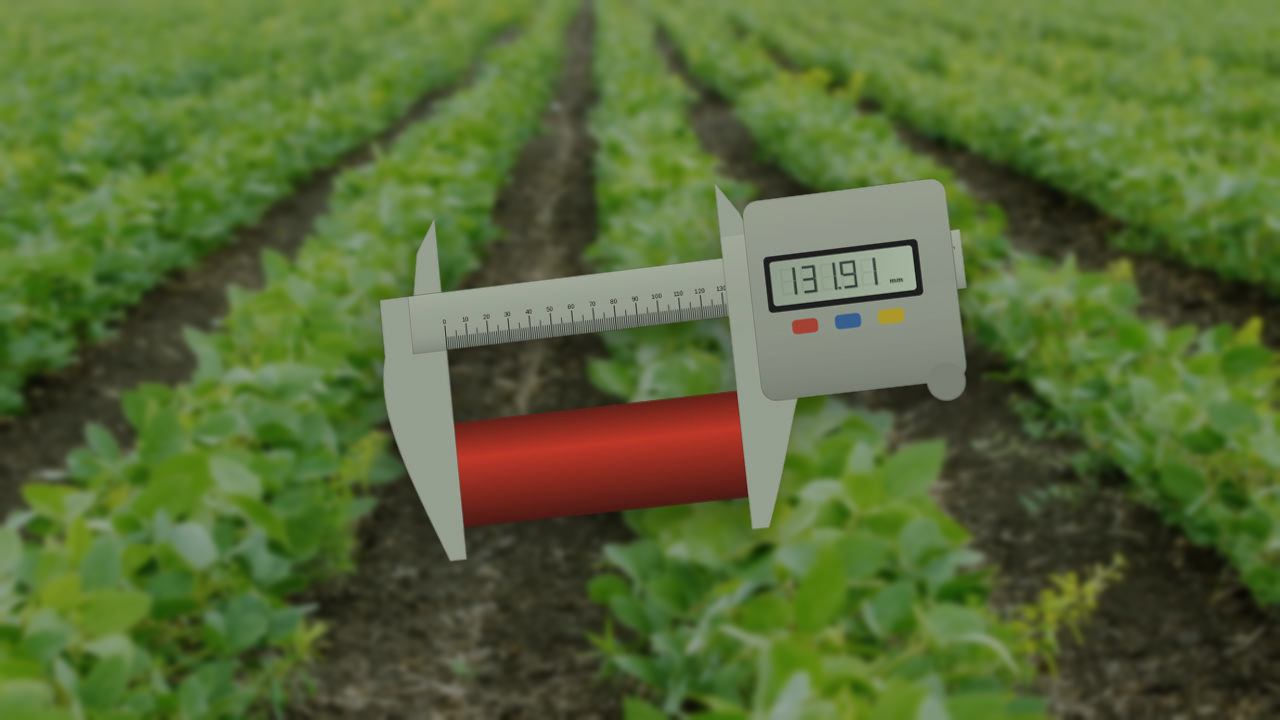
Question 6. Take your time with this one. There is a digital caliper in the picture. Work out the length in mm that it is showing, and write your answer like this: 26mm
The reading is 131.91mm
